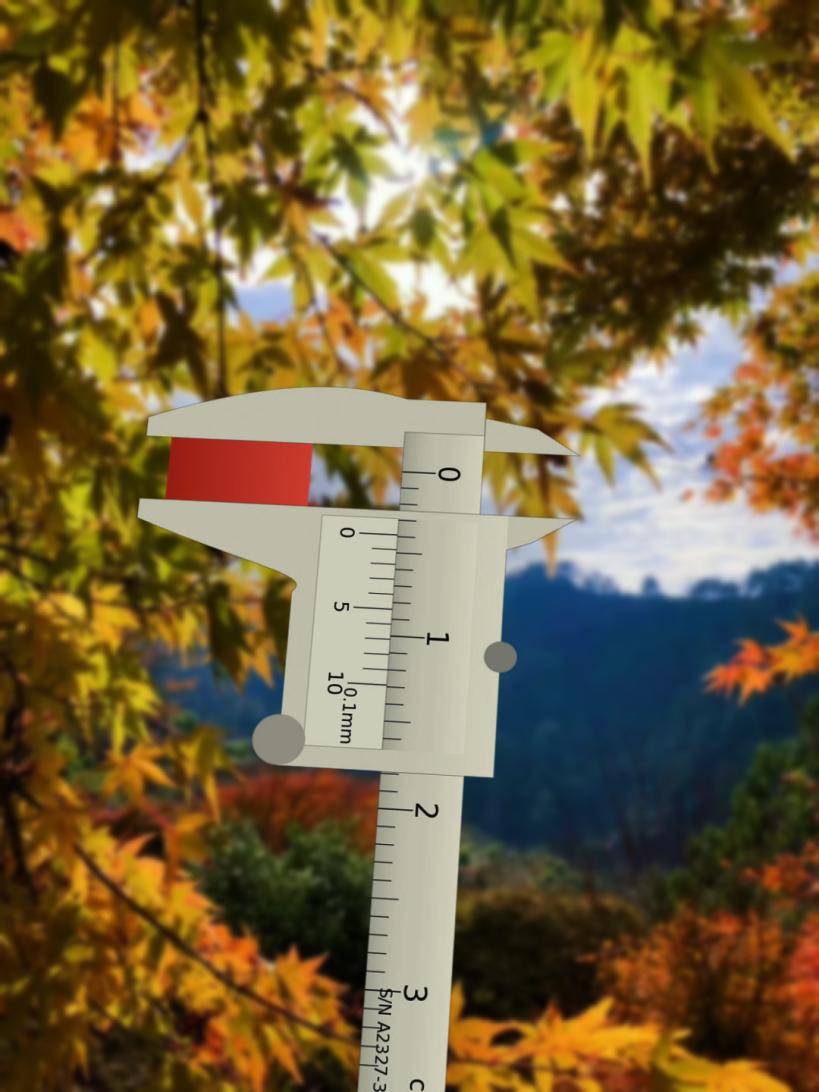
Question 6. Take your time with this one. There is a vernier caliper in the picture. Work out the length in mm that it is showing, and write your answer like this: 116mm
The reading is 3.9mm
